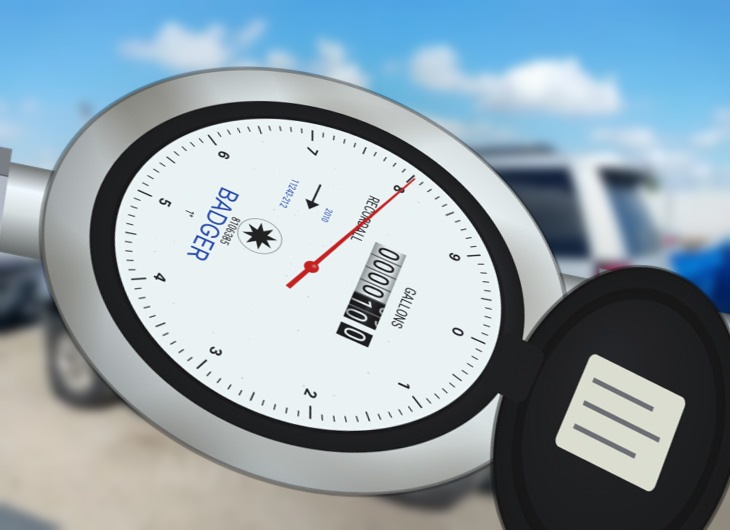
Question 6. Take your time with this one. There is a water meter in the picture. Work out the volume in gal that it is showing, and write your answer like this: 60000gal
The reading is 98.0gal
